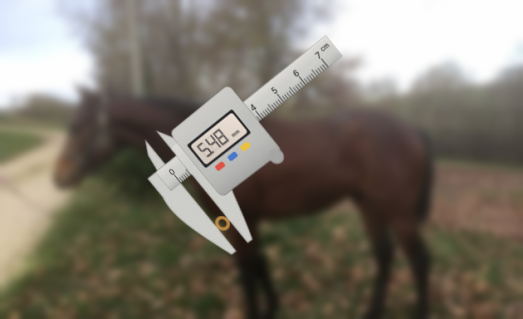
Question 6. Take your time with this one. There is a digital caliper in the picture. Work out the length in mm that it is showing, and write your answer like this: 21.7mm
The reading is 5.48mm
